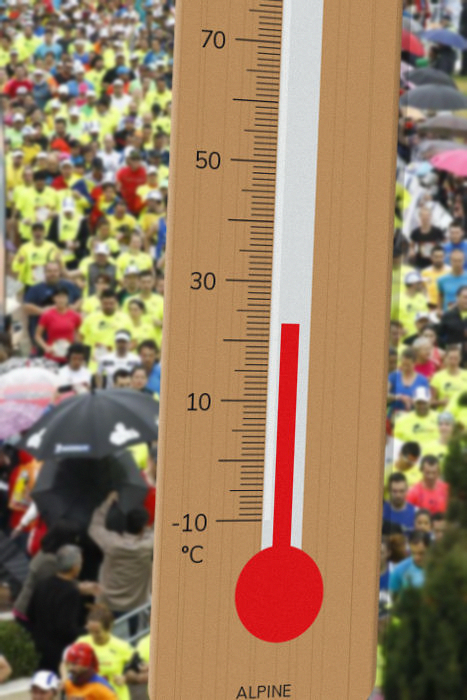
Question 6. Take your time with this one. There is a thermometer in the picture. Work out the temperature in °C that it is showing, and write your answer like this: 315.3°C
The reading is 23°C
